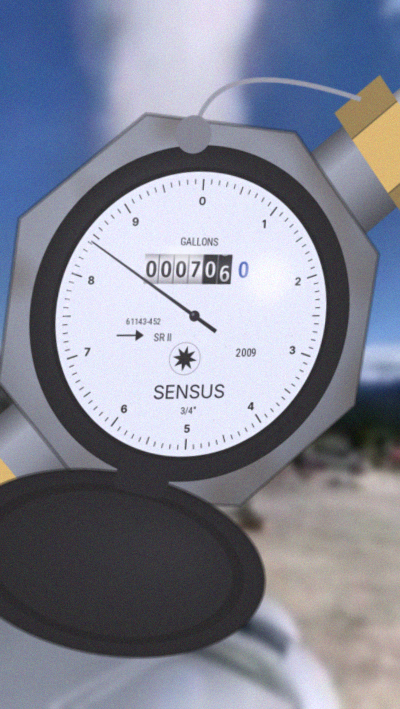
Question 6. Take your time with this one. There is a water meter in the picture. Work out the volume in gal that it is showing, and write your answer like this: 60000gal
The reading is 7058.4gal
